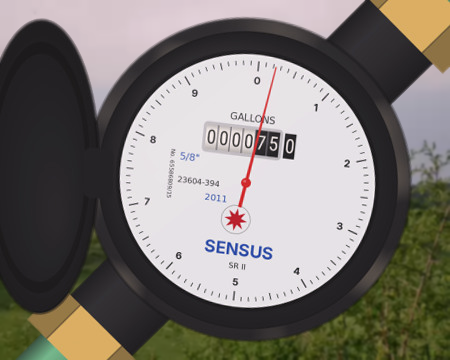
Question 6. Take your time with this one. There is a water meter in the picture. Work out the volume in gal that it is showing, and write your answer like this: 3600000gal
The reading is 750.2gal
